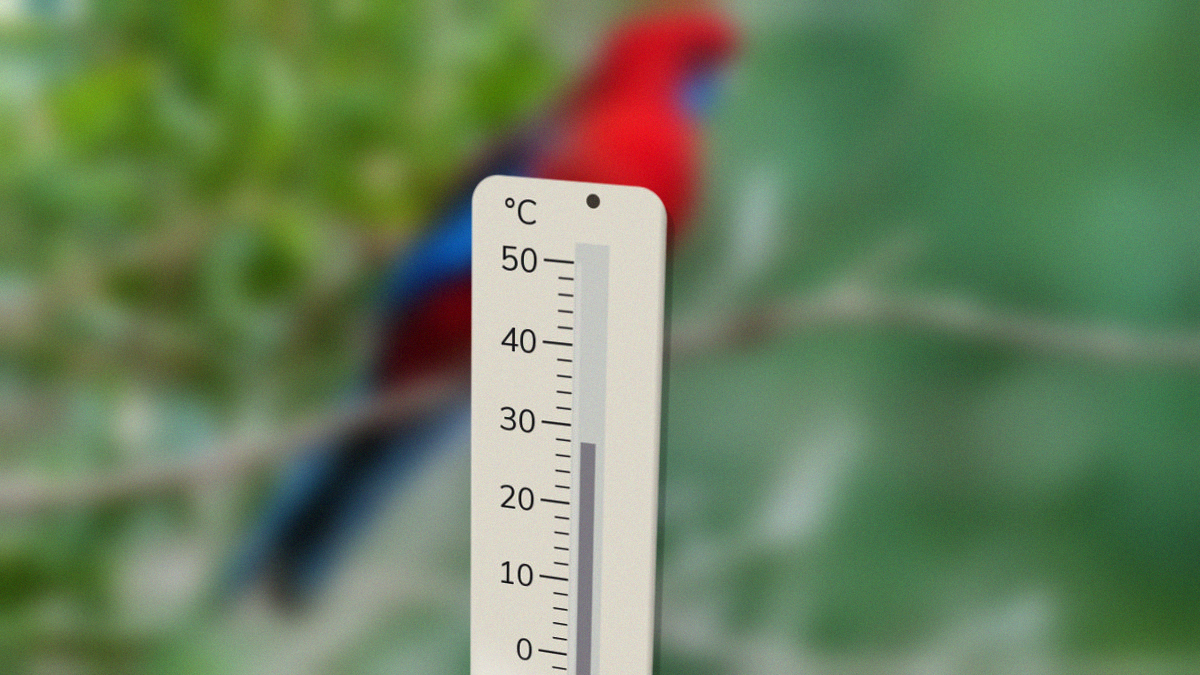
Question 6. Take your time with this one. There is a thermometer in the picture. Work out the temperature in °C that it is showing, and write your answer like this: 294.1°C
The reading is 28°C
